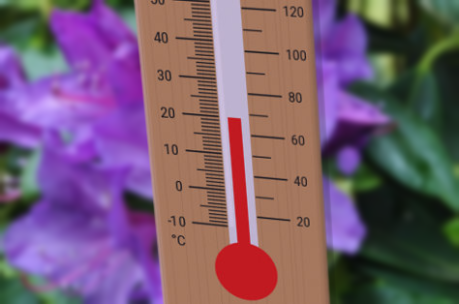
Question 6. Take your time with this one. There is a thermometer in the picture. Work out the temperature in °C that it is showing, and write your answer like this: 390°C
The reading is 20°C
